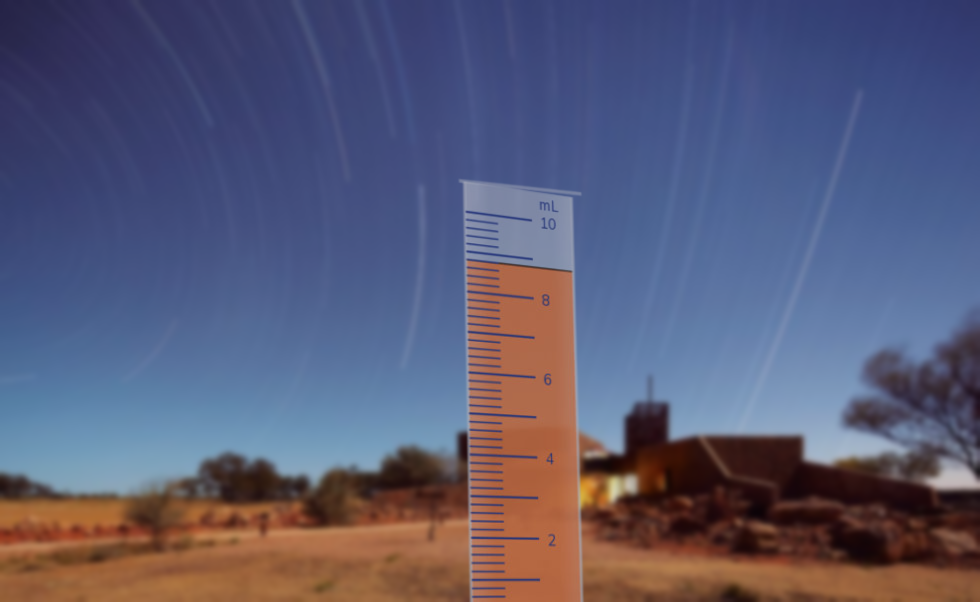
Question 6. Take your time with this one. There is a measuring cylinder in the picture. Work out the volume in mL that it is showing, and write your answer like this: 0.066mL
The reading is 8.8mL
